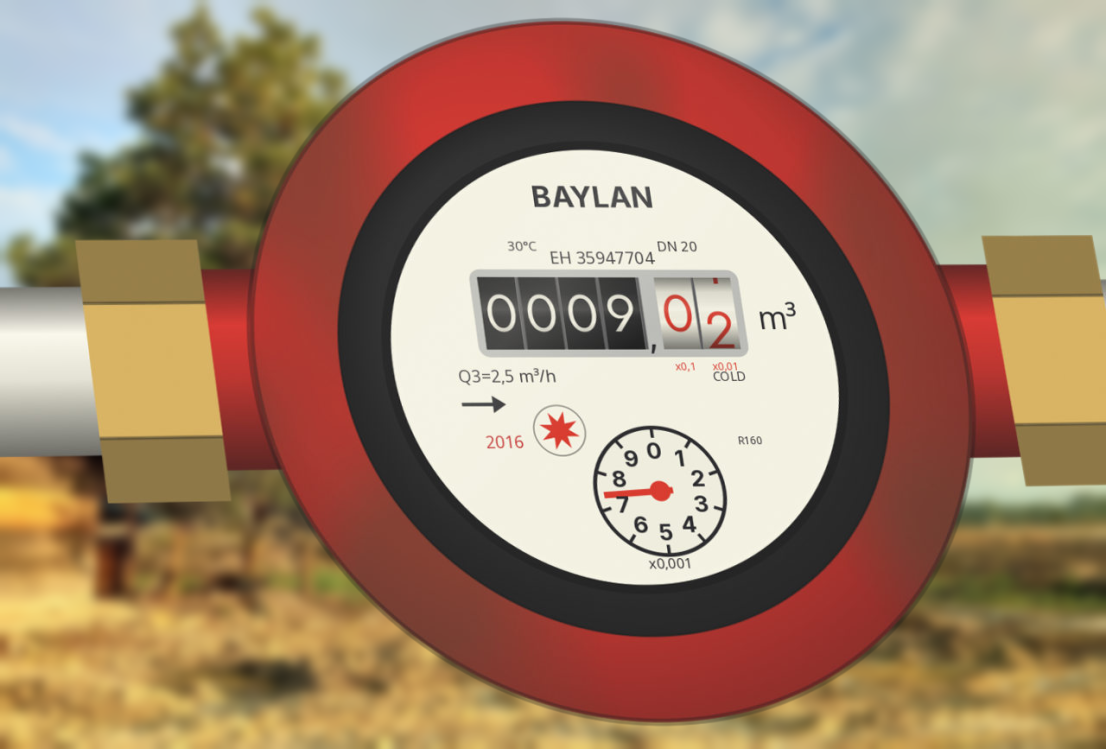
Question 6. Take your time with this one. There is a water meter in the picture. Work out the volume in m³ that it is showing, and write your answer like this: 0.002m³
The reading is 9.017m³
